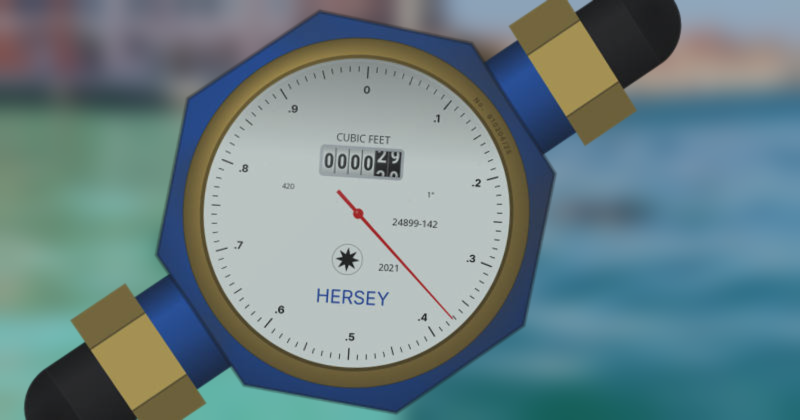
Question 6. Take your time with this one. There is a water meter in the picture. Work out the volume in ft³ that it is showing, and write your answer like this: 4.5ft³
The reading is 29.37ft³
